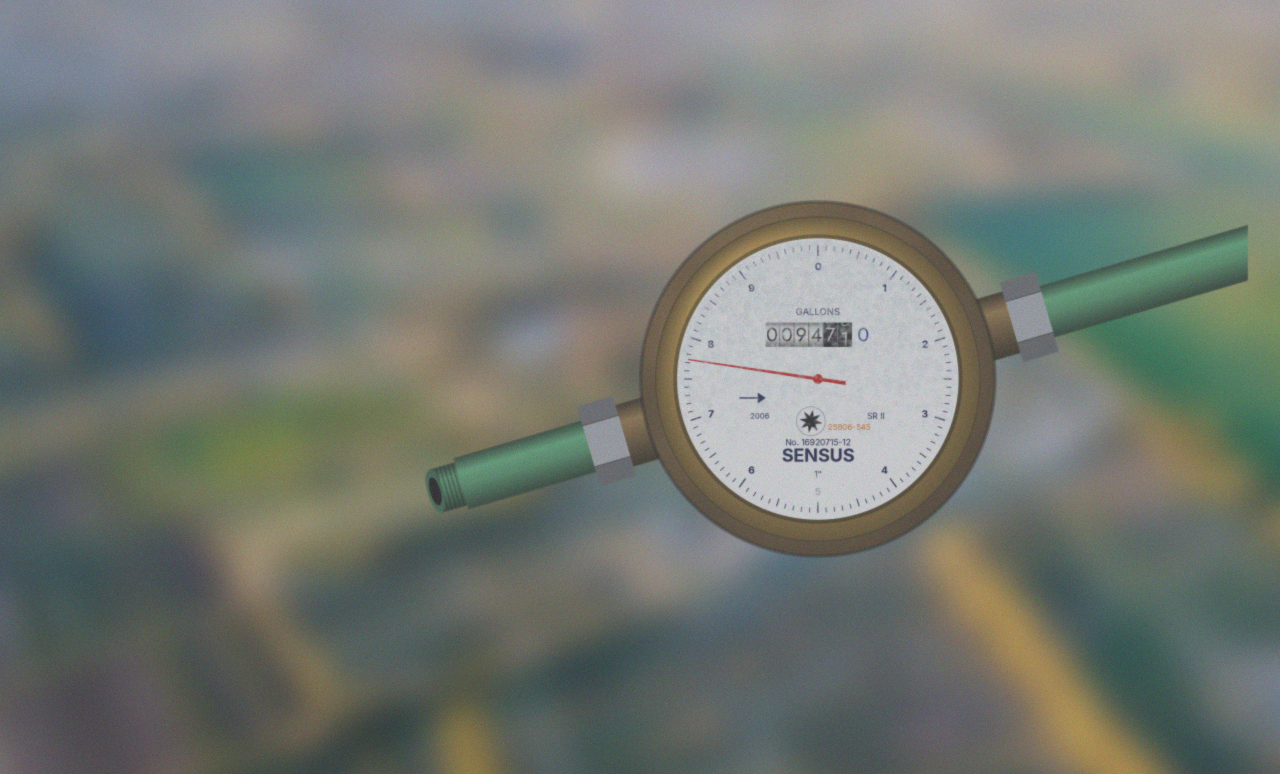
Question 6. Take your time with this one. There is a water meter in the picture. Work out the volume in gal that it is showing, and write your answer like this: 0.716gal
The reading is 94707.7gal
